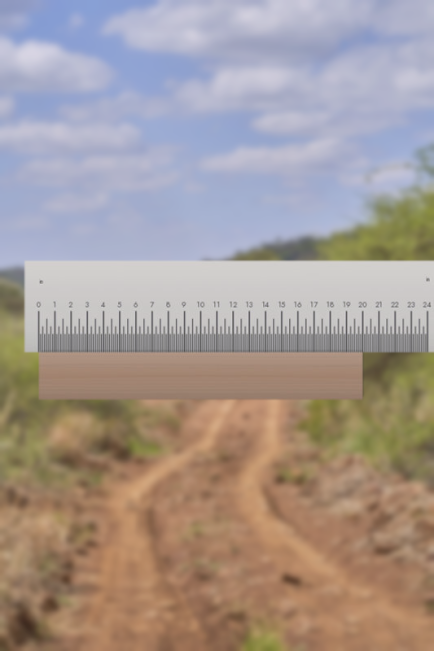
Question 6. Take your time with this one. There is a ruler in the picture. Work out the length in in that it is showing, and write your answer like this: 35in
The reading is 20in
